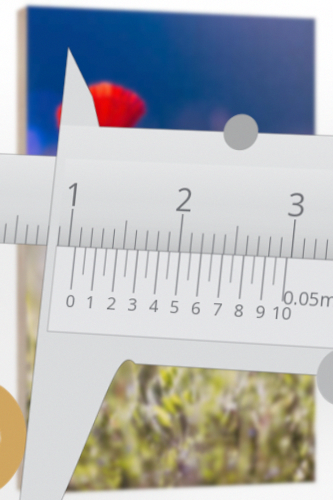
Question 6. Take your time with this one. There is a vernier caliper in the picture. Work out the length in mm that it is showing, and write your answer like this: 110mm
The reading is 10.6mm
